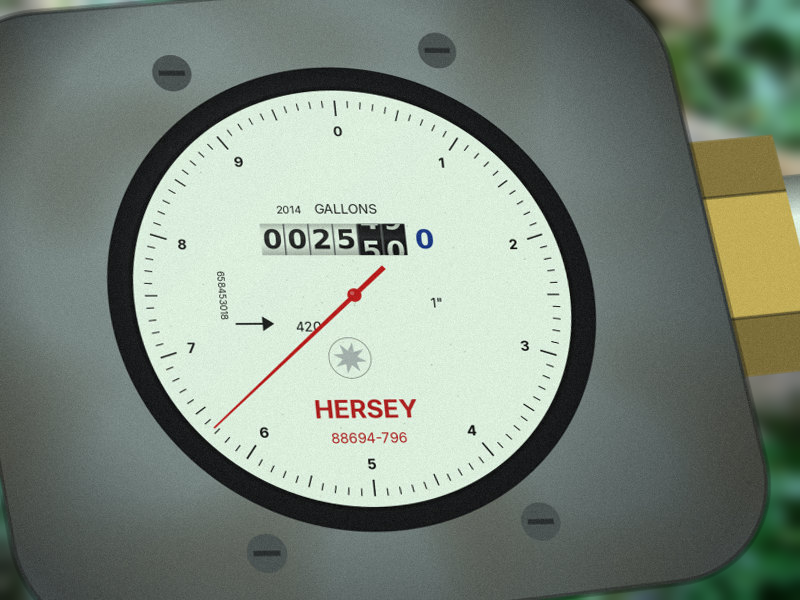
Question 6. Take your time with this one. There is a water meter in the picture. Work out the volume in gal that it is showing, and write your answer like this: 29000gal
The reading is 25496.3gal
